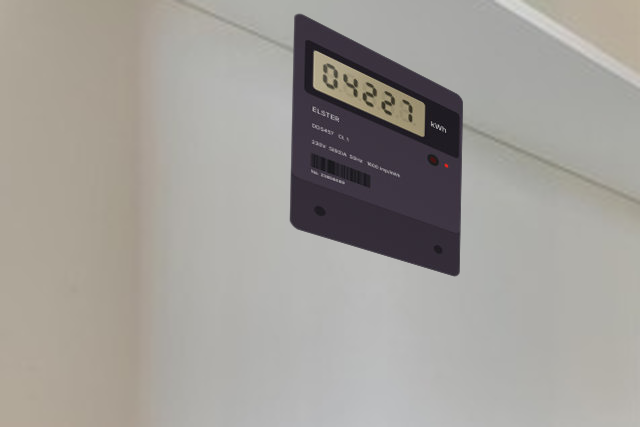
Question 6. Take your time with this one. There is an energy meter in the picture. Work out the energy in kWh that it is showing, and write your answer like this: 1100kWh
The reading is 4227kWh
